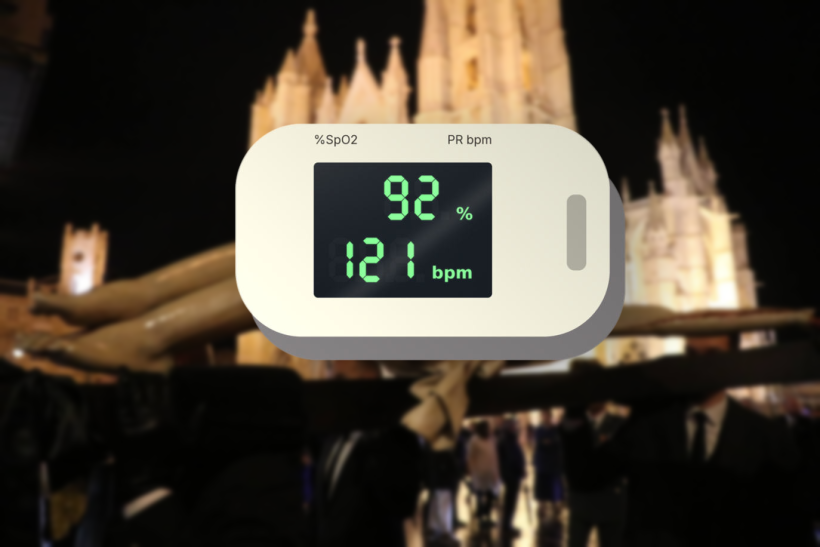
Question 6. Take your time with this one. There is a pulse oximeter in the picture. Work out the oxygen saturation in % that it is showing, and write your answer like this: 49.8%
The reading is 92%
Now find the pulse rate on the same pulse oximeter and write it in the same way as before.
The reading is 121bpm
